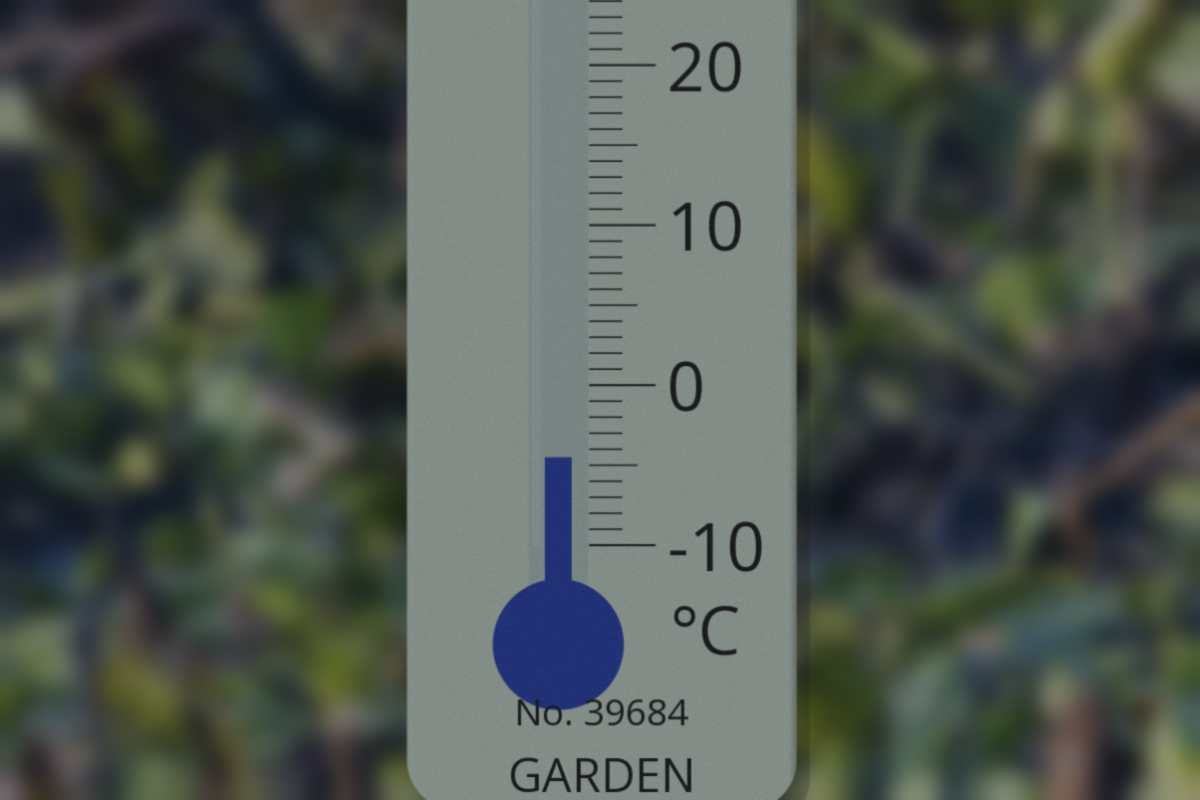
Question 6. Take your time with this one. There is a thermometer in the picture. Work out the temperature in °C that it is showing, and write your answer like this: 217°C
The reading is -4.5°C
